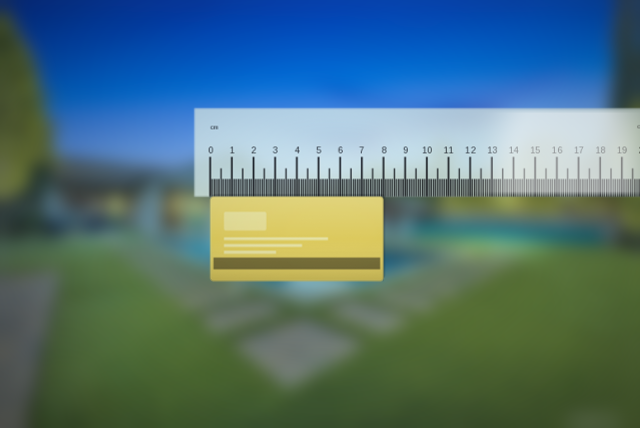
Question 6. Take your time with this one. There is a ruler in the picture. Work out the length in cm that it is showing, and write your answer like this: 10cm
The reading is 8cm
